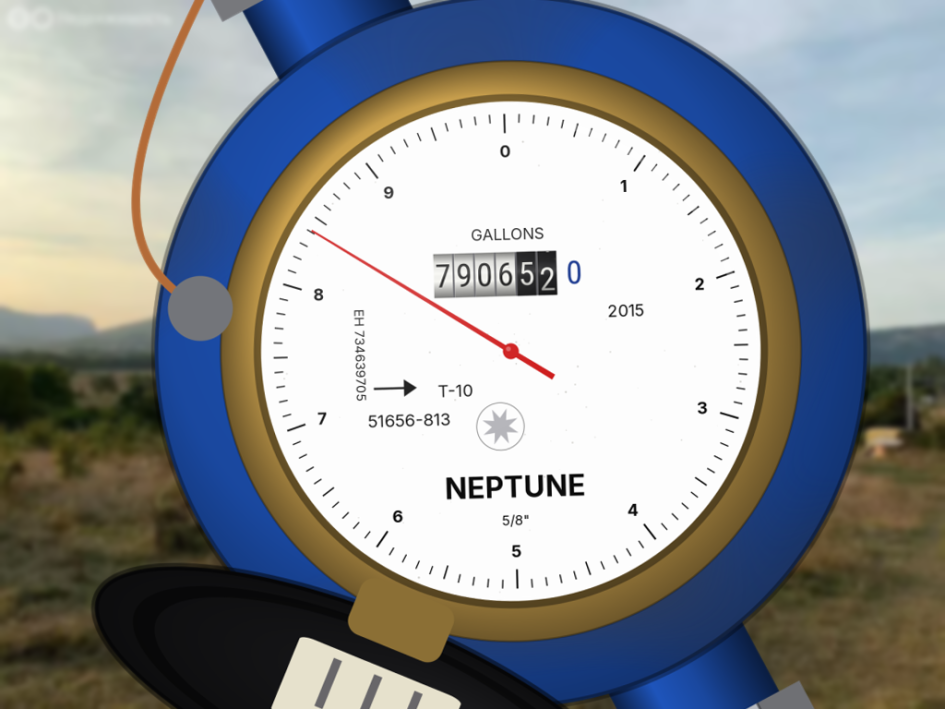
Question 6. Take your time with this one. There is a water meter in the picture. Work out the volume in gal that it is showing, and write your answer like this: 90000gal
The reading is 7906518.4gal
